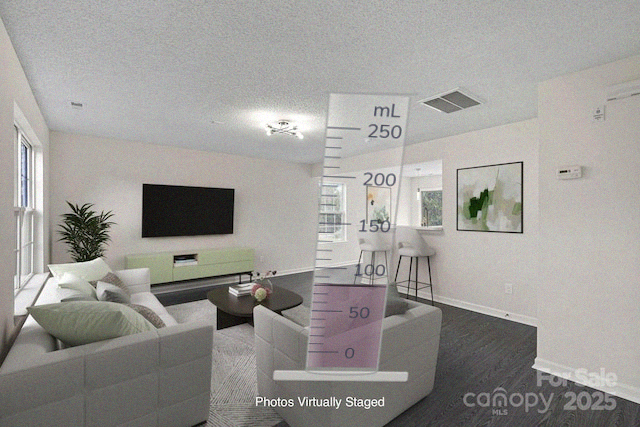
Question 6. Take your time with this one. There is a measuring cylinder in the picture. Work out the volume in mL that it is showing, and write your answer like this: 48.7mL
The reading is 80mL
